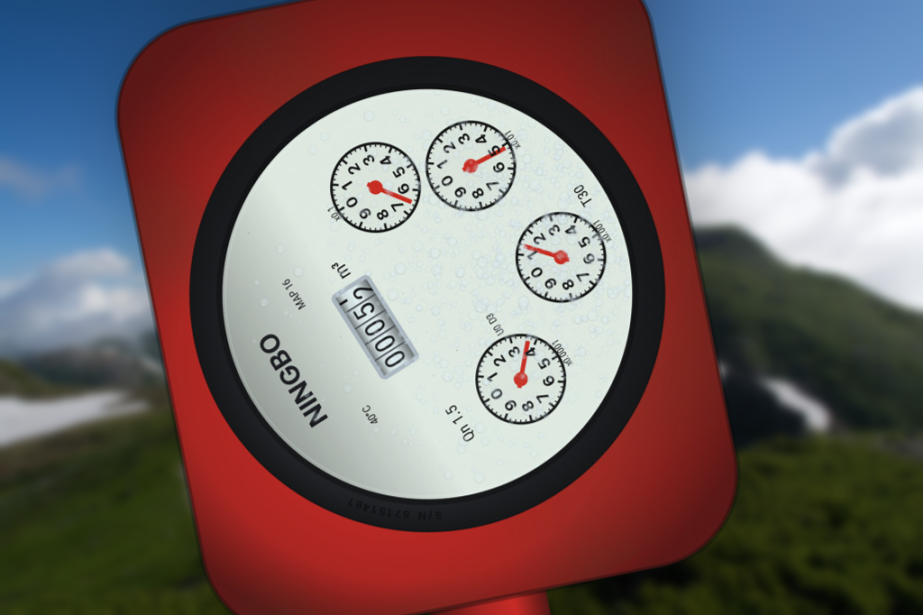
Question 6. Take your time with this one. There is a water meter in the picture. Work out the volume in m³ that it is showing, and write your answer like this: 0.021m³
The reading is 51.6513m³
